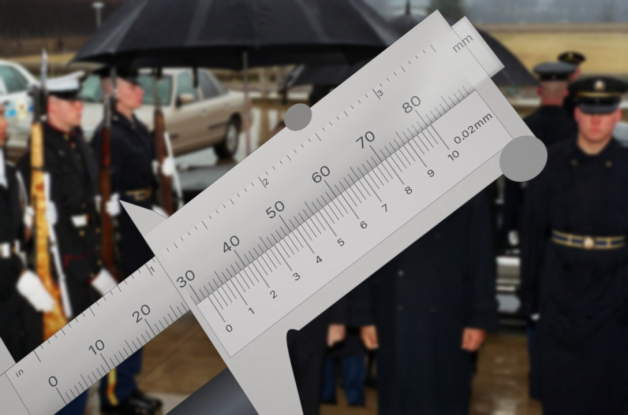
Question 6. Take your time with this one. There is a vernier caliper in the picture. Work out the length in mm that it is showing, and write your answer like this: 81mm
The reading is 31.6mm
